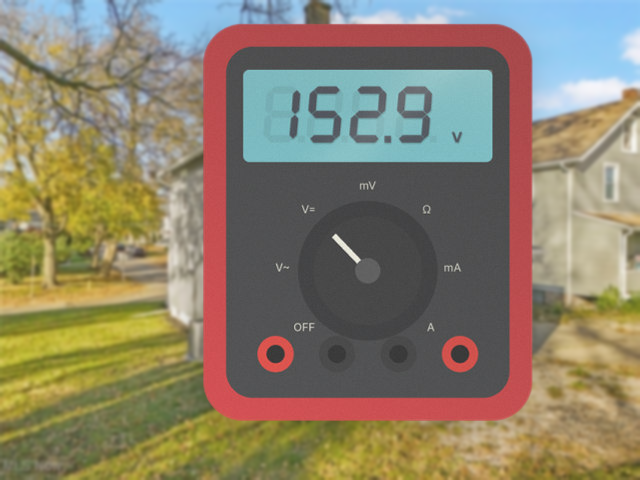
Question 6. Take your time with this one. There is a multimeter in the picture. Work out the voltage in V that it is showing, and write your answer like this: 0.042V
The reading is 152.9V
